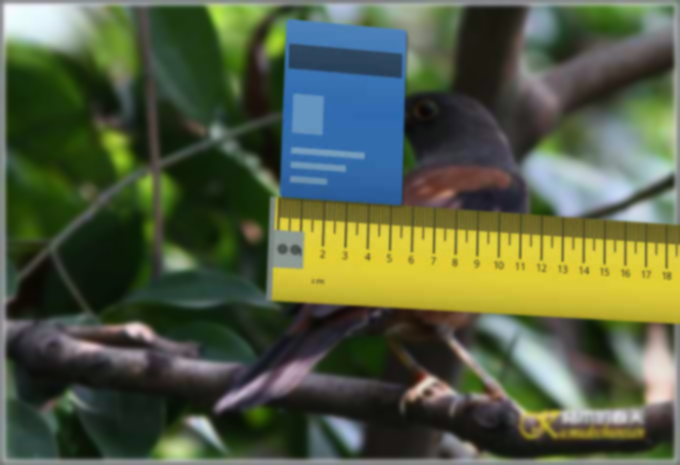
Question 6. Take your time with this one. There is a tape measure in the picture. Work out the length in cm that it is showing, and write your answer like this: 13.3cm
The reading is 5.5cm
